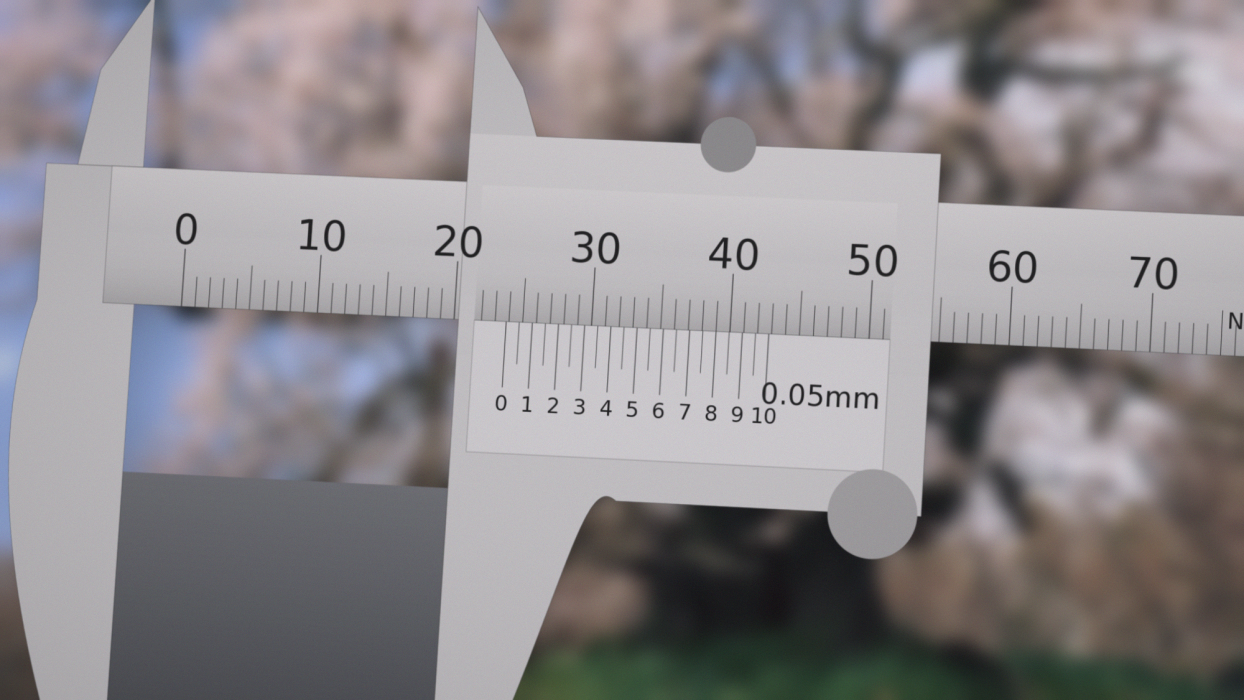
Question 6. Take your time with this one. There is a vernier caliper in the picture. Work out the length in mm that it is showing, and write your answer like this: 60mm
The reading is 23.8mm
